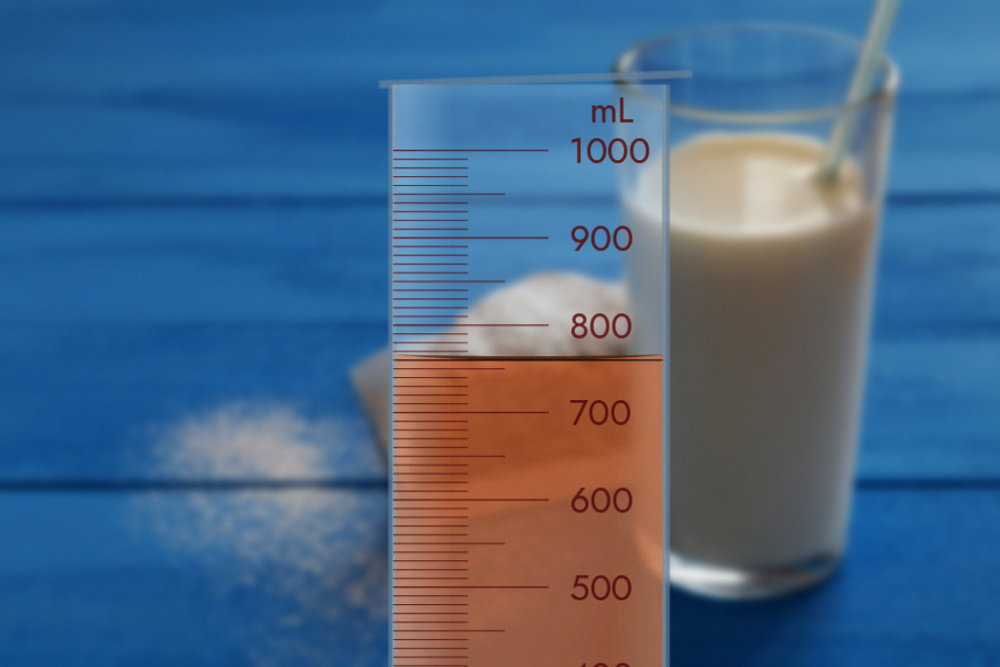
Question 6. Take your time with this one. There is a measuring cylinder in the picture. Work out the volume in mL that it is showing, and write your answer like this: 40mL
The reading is 760mL
